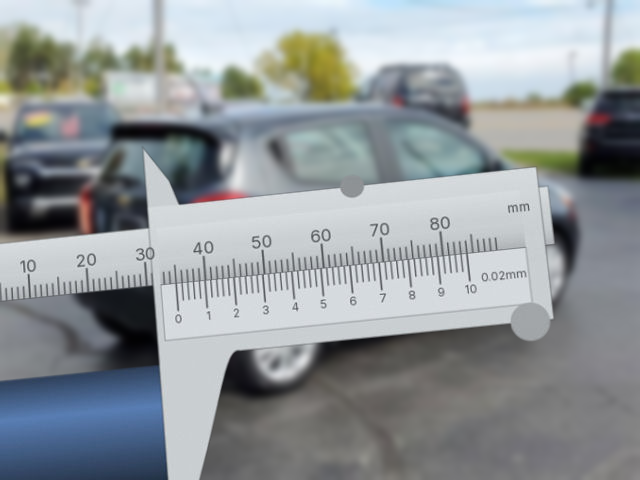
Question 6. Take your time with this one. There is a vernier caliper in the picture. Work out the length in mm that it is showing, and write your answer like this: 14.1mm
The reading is 35.0mm
